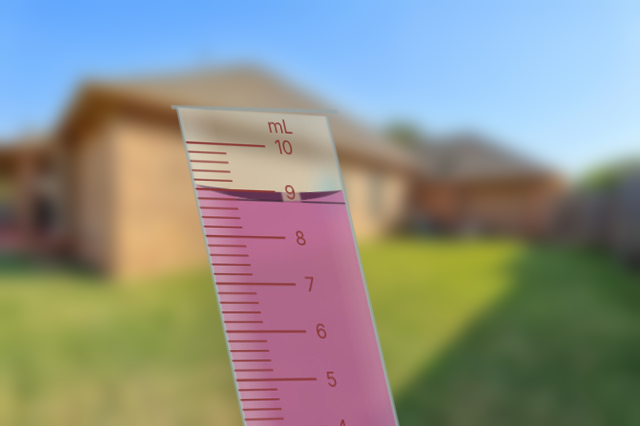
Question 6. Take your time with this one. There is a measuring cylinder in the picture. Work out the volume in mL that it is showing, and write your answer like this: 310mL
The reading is 8.8mL
